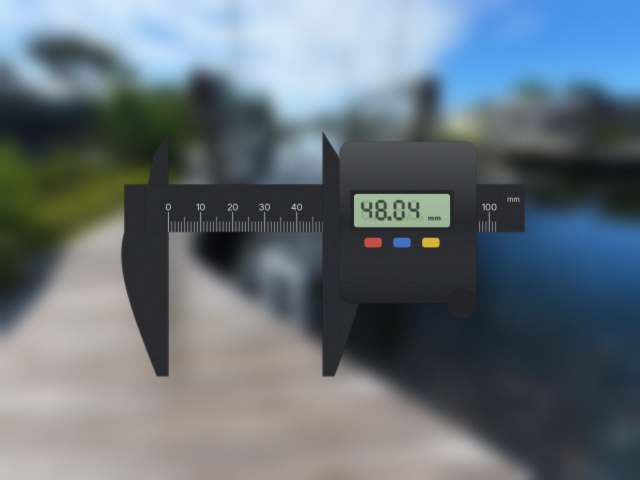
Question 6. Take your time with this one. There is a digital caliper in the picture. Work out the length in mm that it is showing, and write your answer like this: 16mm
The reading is 48.04mm
